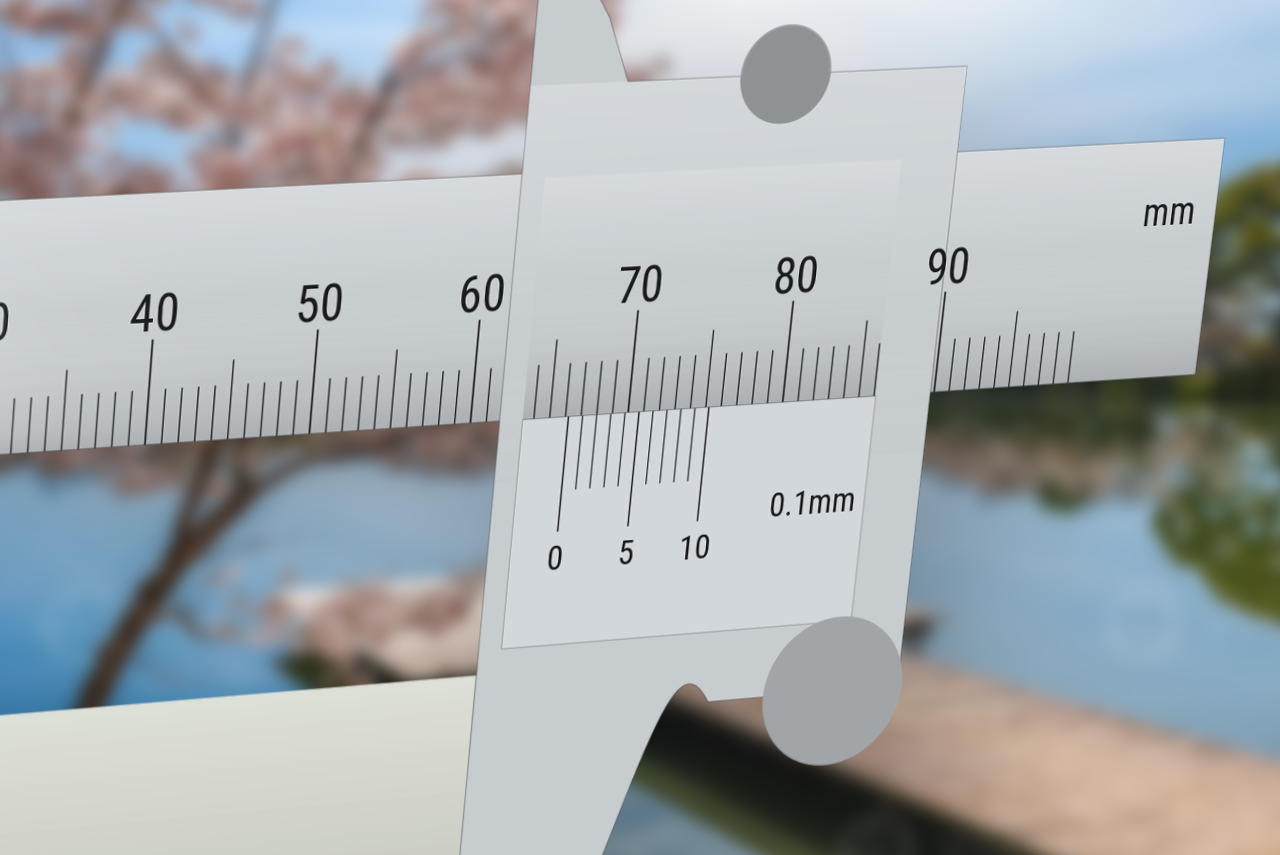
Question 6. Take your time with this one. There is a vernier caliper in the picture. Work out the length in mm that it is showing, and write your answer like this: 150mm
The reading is 66.2mm
